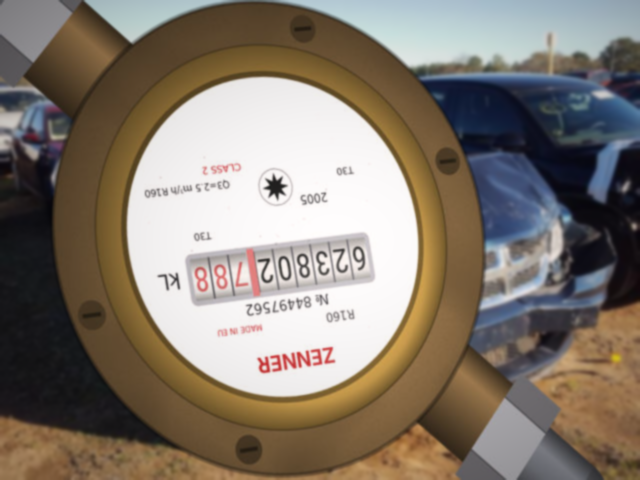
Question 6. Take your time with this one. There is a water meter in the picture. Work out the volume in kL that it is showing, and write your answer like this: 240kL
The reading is 623802.788kL
